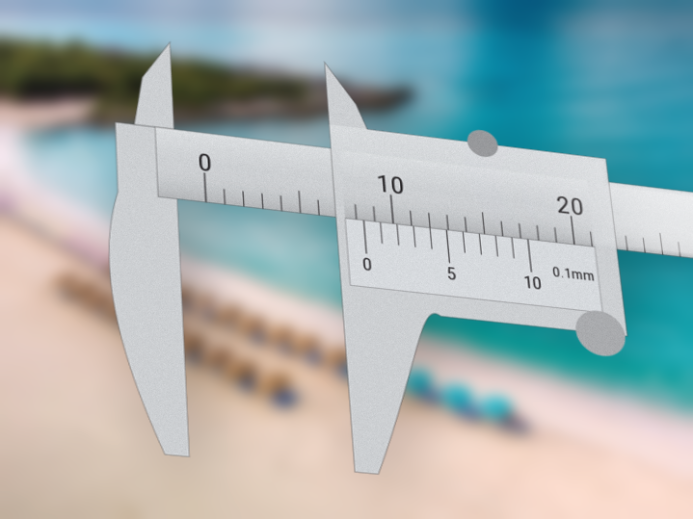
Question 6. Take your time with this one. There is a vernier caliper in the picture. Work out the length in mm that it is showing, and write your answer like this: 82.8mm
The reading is 8.4mm
